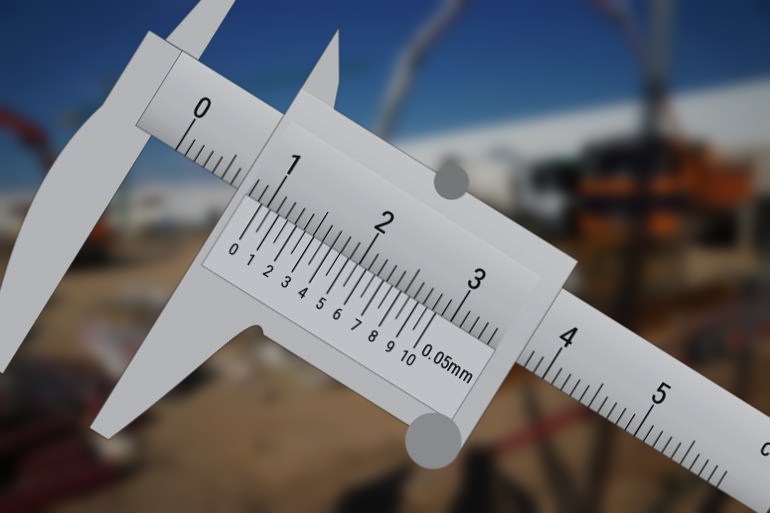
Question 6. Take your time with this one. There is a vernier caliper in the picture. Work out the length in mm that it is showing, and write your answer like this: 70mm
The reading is 9.4mm
